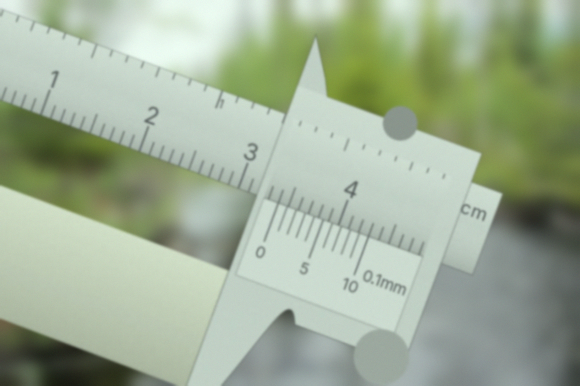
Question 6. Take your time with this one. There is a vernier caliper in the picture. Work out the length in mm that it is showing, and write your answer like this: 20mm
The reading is 34.0mm
